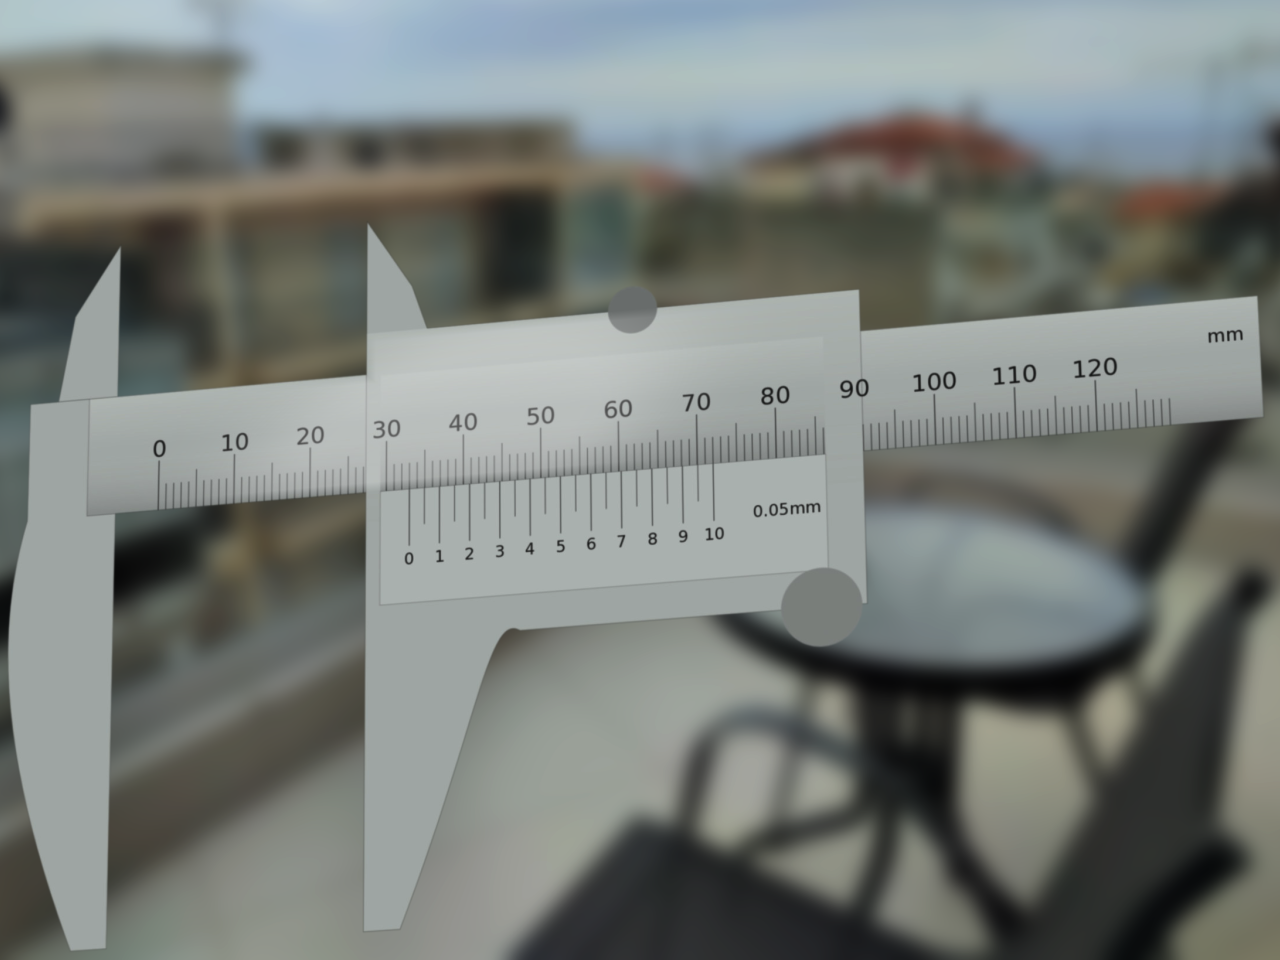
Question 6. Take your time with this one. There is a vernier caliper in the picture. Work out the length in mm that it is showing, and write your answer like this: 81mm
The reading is 33.0mm
